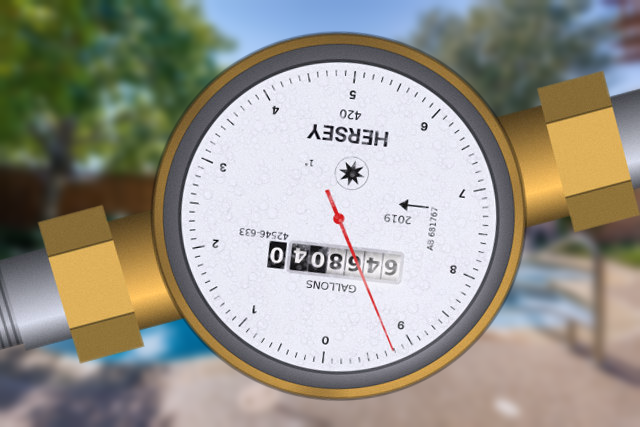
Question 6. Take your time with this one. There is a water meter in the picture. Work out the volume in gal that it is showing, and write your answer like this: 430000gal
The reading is 6468039.2gal
